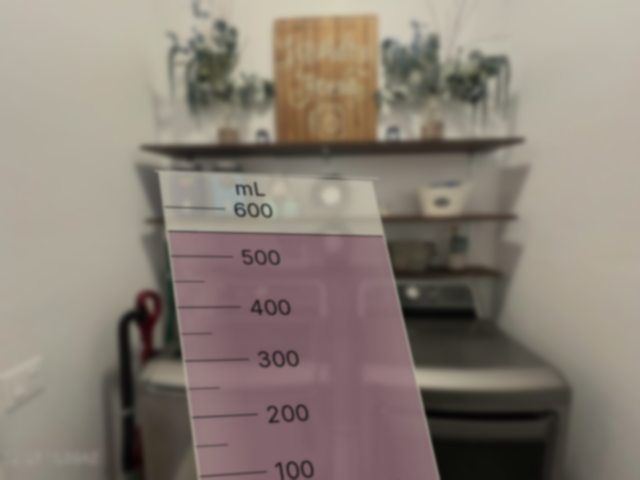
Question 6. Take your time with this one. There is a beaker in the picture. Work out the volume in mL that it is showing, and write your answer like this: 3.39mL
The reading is 550mL
